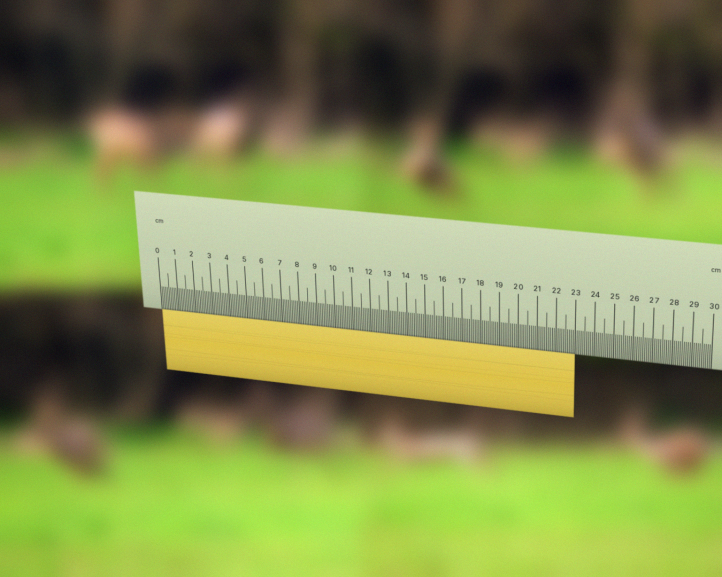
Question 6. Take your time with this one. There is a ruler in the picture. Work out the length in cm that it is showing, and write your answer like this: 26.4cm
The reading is 23cm
